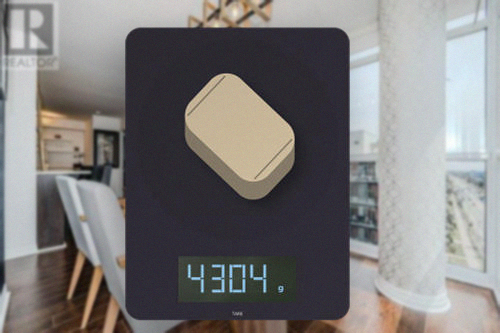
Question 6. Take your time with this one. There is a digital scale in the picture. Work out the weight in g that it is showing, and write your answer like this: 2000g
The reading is 4304g
